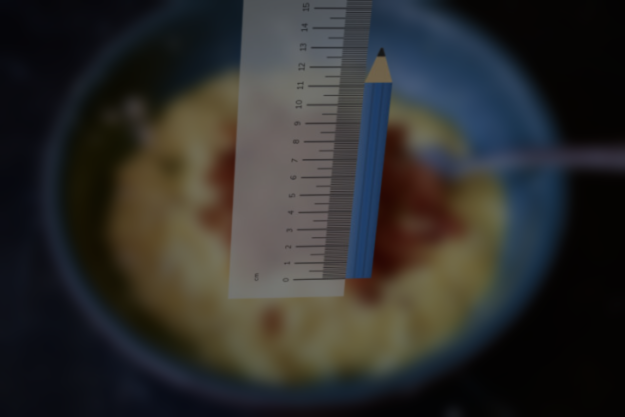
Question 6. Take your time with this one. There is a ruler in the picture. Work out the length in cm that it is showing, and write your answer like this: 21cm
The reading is 13cm
